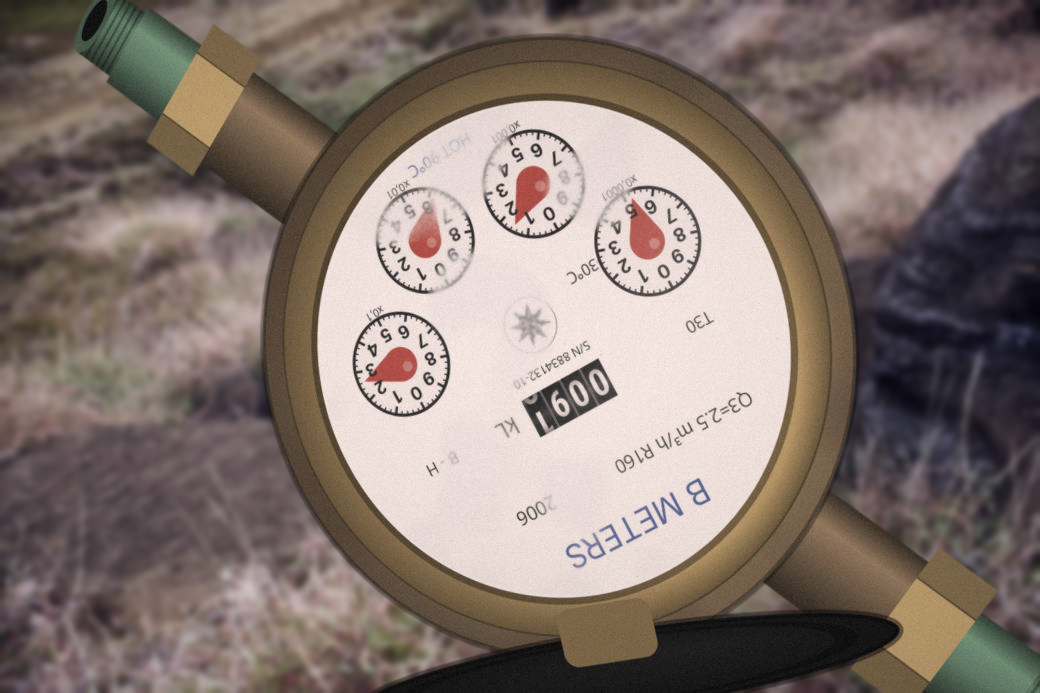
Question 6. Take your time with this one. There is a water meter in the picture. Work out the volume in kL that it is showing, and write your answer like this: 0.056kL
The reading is 91.2615kL
